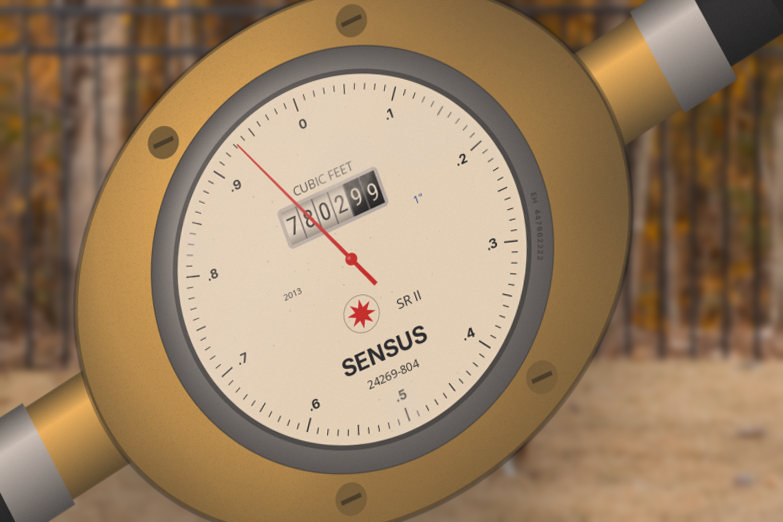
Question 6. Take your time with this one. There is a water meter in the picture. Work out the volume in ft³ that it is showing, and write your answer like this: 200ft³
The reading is 780298.93ft³
